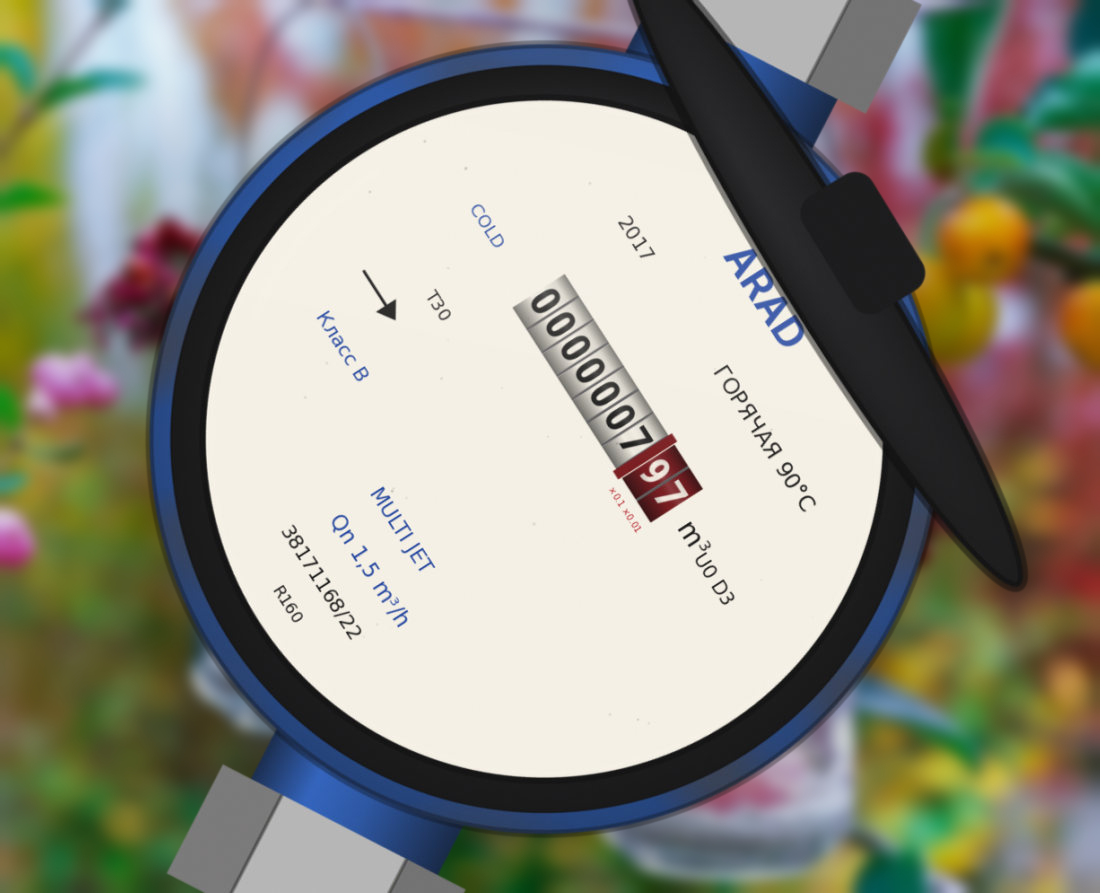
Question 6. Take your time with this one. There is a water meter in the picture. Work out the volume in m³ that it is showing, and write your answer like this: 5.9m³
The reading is 7.97m³
